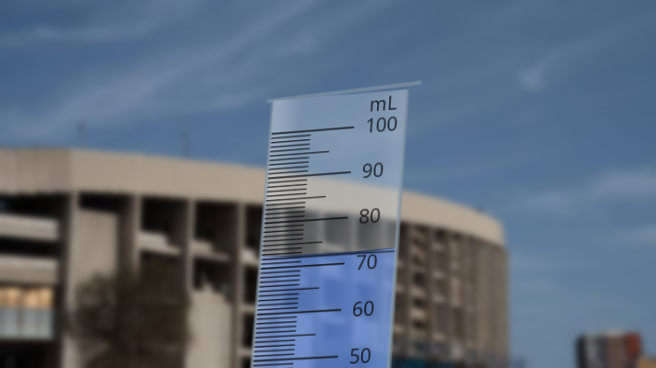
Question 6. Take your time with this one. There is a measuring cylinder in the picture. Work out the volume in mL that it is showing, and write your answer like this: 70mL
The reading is 72mL
